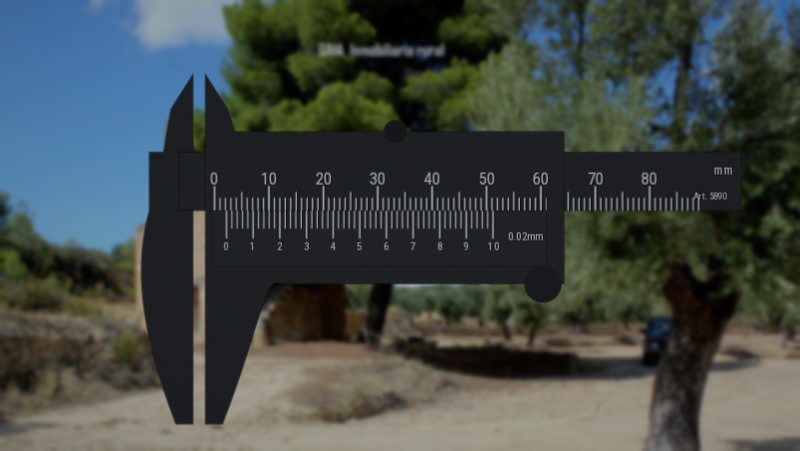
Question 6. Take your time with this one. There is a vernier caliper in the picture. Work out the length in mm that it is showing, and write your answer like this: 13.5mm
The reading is 2.2mm
